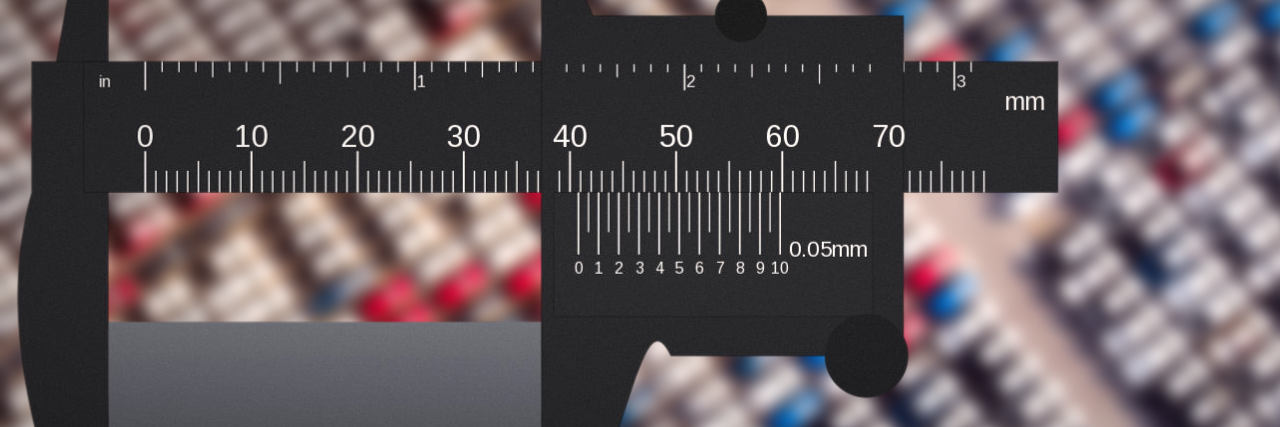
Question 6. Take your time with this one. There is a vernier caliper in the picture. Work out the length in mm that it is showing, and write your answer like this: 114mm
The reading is 40.8mm
